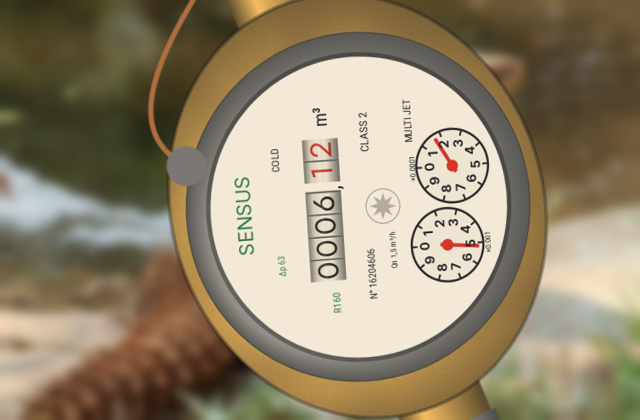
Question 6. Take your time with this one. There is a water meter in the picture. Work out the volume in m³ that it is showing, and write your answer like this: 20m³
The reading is 6.1251m³
